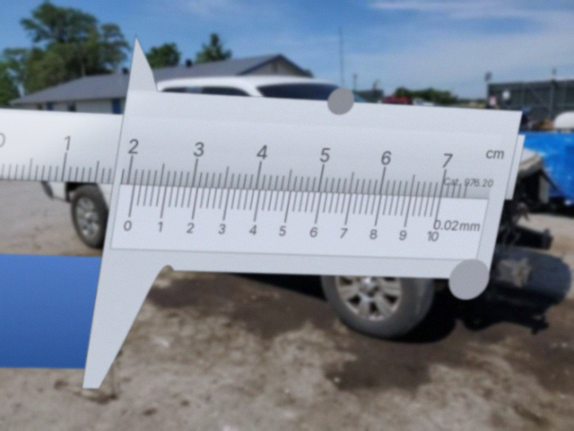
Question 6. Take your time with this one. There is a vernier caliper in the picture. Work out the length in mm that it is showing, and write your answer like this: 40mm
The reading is 21.0mm
